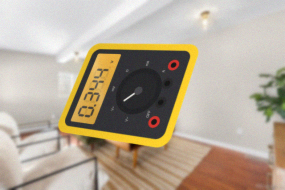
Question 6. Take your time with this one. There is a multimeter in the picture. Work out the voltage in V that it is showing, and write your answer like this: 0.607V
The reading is 0.344V
